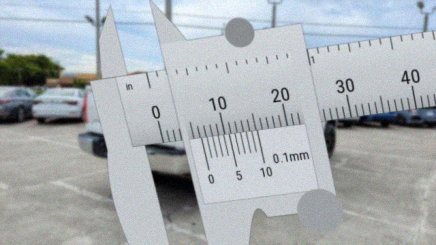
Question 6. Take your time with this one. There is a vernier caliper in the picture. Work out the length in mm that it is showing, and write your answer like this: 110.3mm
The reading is 6.2mm
